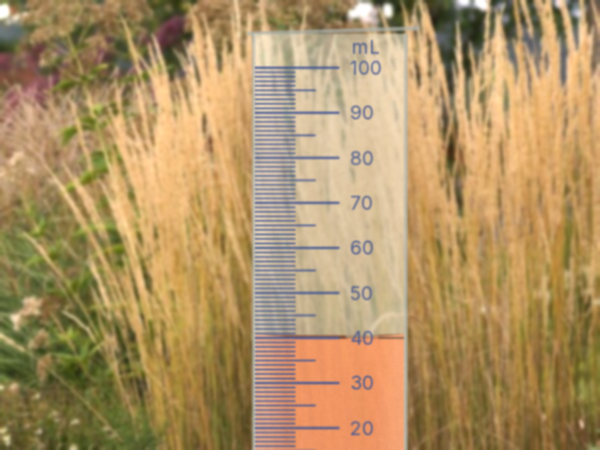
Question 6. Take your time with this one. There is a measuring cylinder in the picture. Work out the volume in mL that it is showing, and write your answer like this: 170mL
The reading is 40mL
